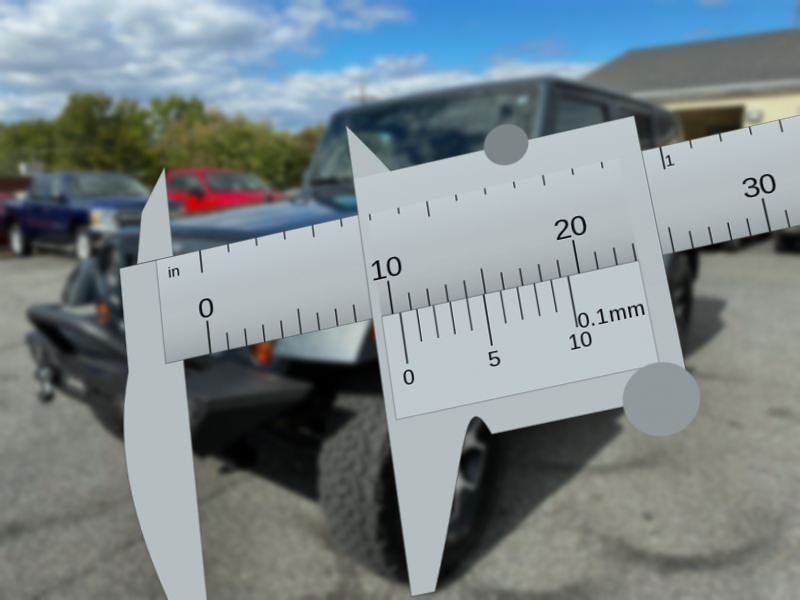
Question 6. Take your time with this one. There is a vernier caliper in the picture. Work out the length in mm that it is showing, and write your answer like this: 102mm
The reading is 10.4mm
